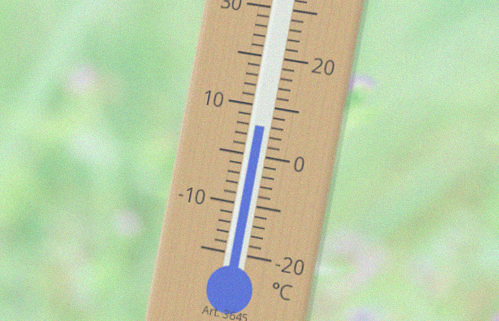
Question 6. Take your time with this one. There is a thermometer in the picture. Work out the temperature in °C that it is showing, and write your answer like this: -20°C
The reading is 6°C
